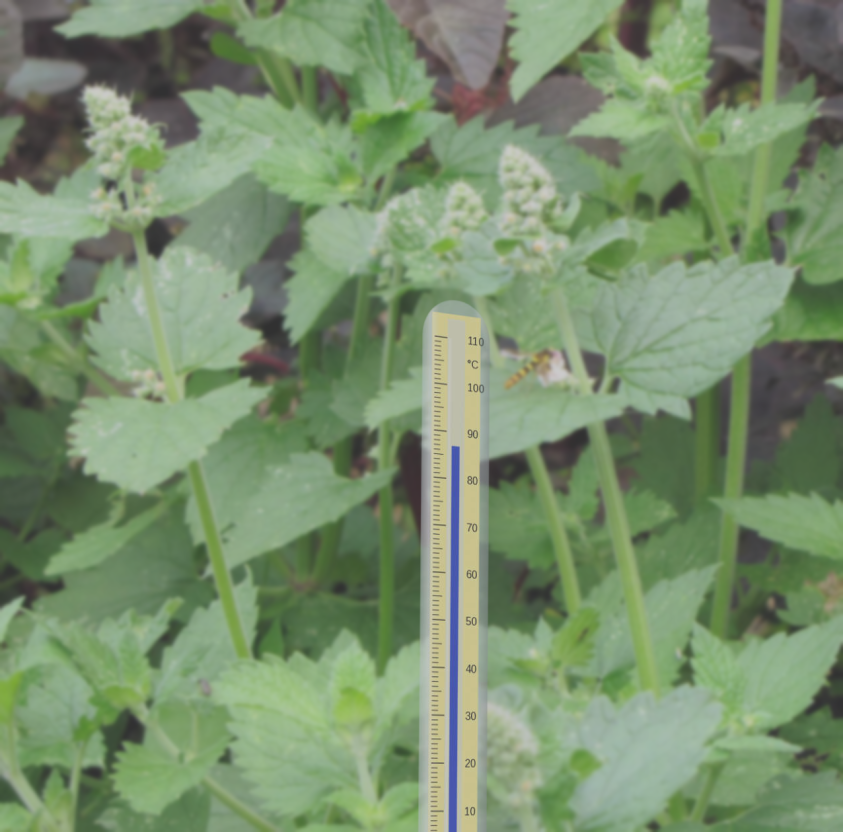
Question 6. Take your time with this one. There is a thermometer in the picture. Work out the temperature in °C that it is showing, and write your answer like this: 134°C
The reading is 87°C
